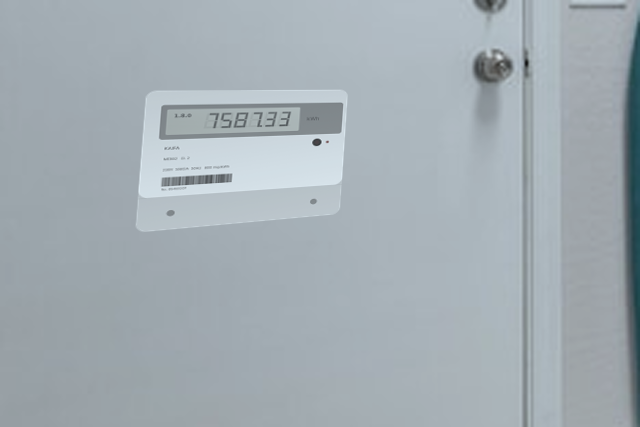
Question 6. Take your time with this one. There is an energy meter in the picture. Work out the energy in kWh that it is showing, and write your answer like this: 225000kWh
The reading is 7587.33kWh
